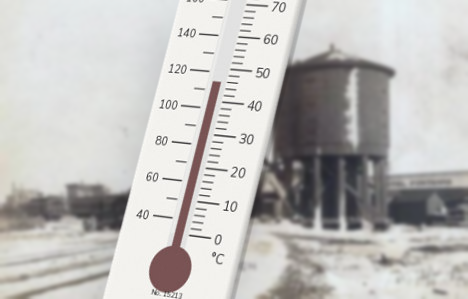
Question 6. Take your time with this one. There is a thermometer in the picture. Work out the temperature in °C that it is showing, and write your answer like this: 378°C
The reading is 46°C
